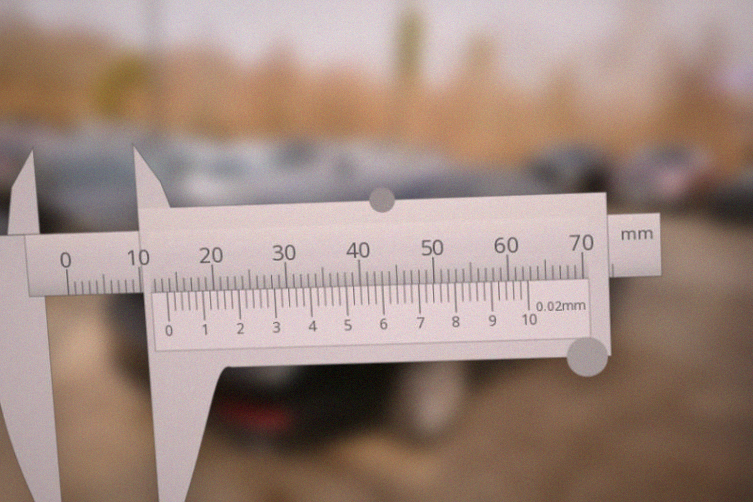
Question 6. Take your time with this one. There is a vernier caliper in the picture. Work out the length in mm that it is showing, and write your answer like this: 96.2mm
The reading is 13.6mm
